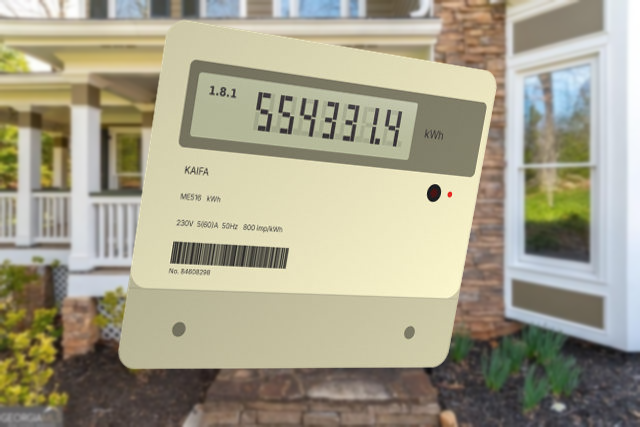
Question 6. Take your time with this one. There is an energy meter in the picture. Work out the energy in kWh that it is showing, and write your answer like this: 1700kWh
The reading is 554331.4kWh
